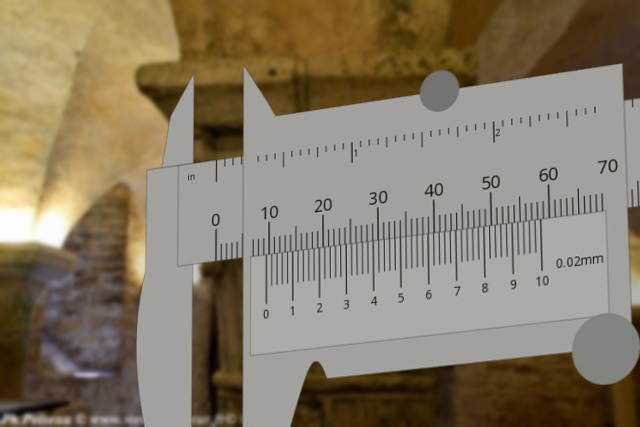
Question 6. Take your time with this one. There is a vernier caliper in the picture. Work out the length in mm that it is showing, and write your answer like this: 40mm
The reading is 9.5mm
